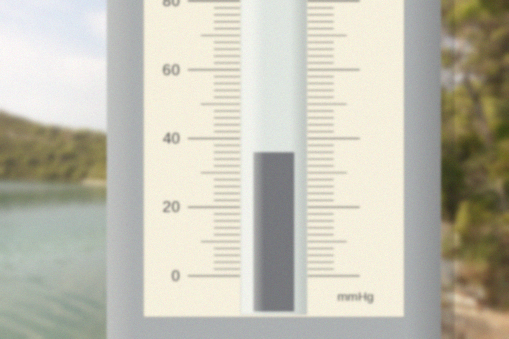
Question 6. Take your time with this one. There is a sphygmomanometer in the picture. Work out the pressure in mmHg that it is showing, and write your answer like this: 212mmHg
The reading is 36mmHg
